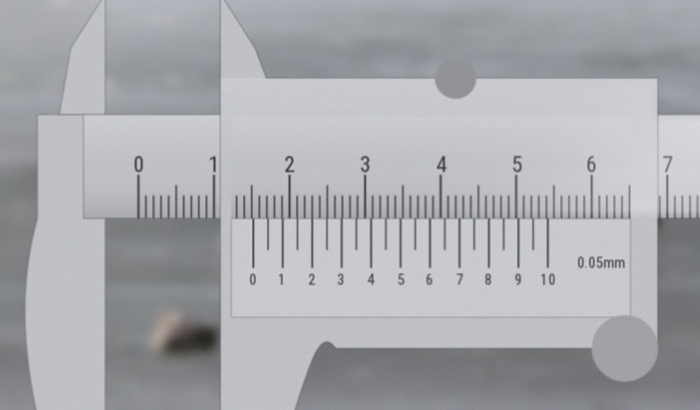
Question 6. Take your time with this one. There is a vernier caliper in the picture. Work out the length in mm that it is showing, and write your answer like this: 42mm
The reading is 15.2mm
